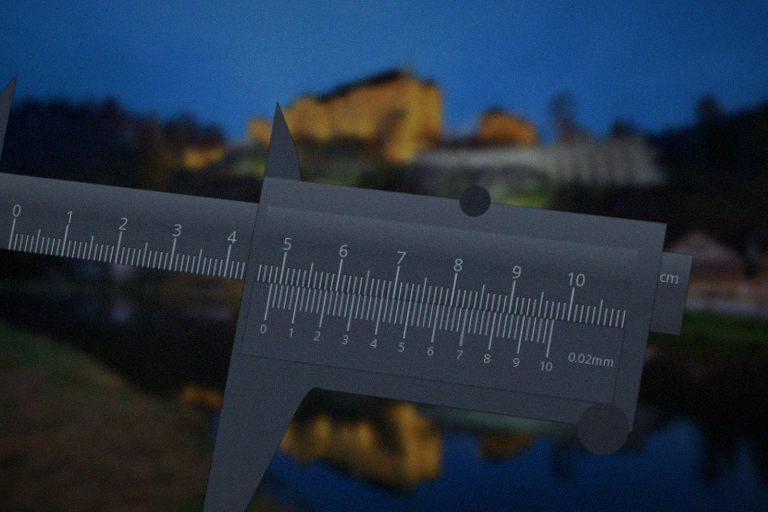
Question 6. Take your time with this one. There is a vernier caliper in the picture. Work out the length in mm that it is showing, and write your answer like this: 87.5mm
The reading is 48.5mm
